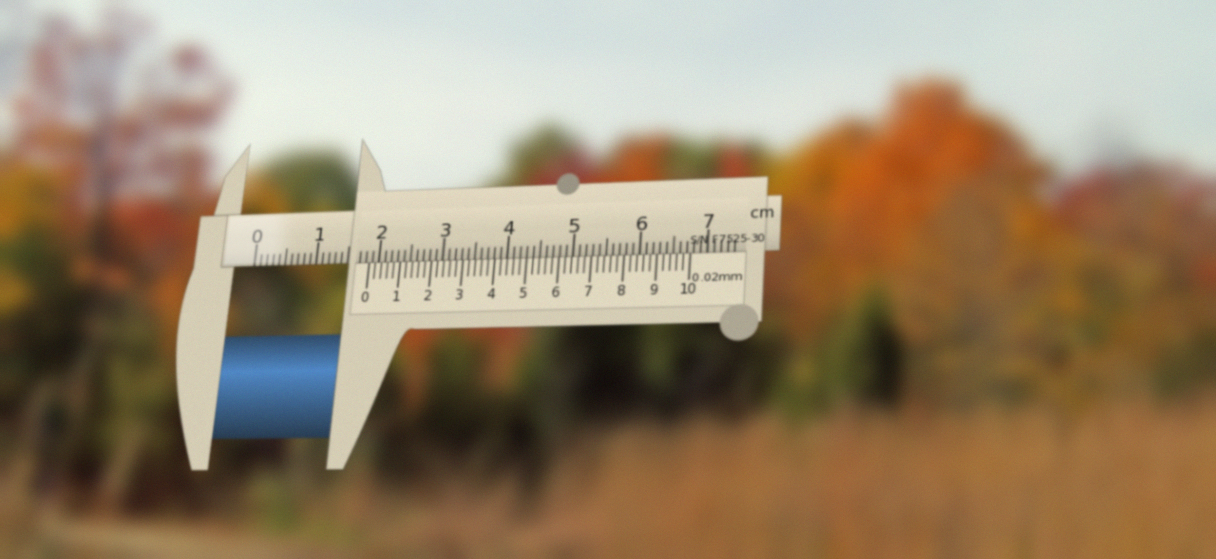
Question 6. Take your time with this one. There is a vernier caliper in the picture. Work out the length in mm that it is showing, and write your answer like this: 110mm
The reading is 18.5mm
